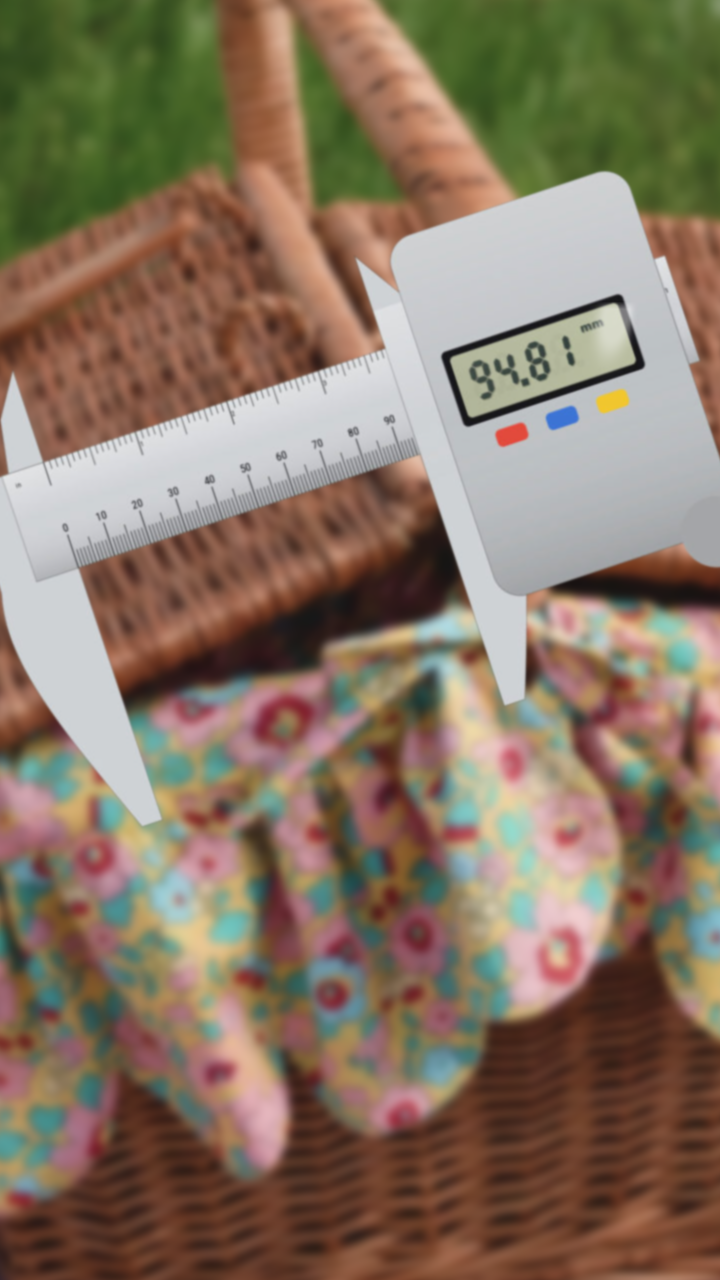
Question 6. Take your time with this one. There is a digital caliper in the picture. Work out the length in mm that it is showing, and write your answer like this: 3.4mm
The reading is 94.81mm
